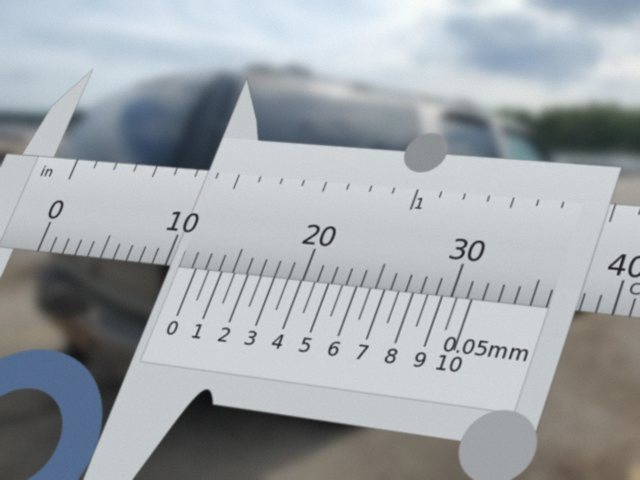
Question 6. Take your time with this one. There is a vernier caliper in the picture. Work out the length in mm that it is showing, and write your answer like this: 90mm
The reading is 12.3mm
